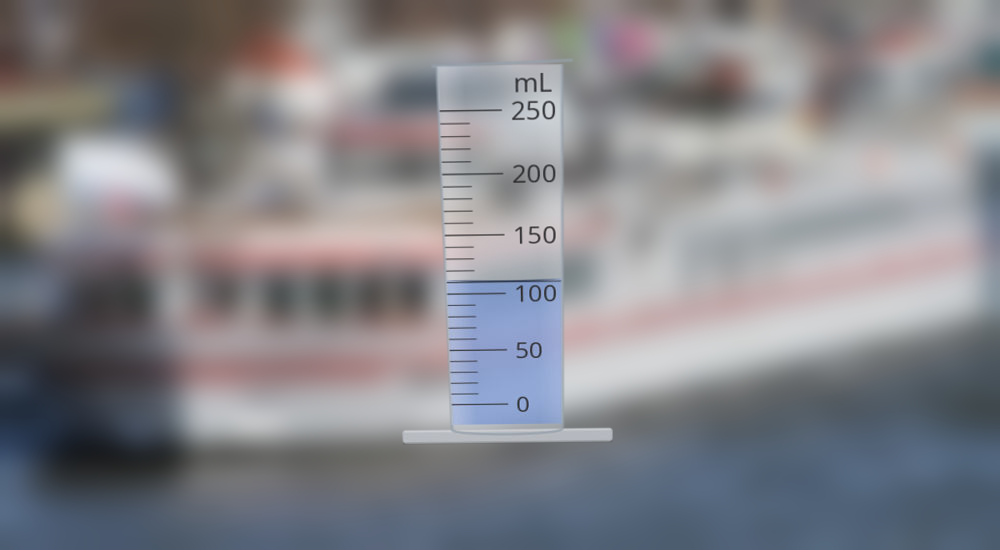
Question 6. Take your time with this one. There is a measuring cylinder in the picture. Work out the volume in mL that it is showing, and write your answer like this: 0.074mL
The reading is 110mL
